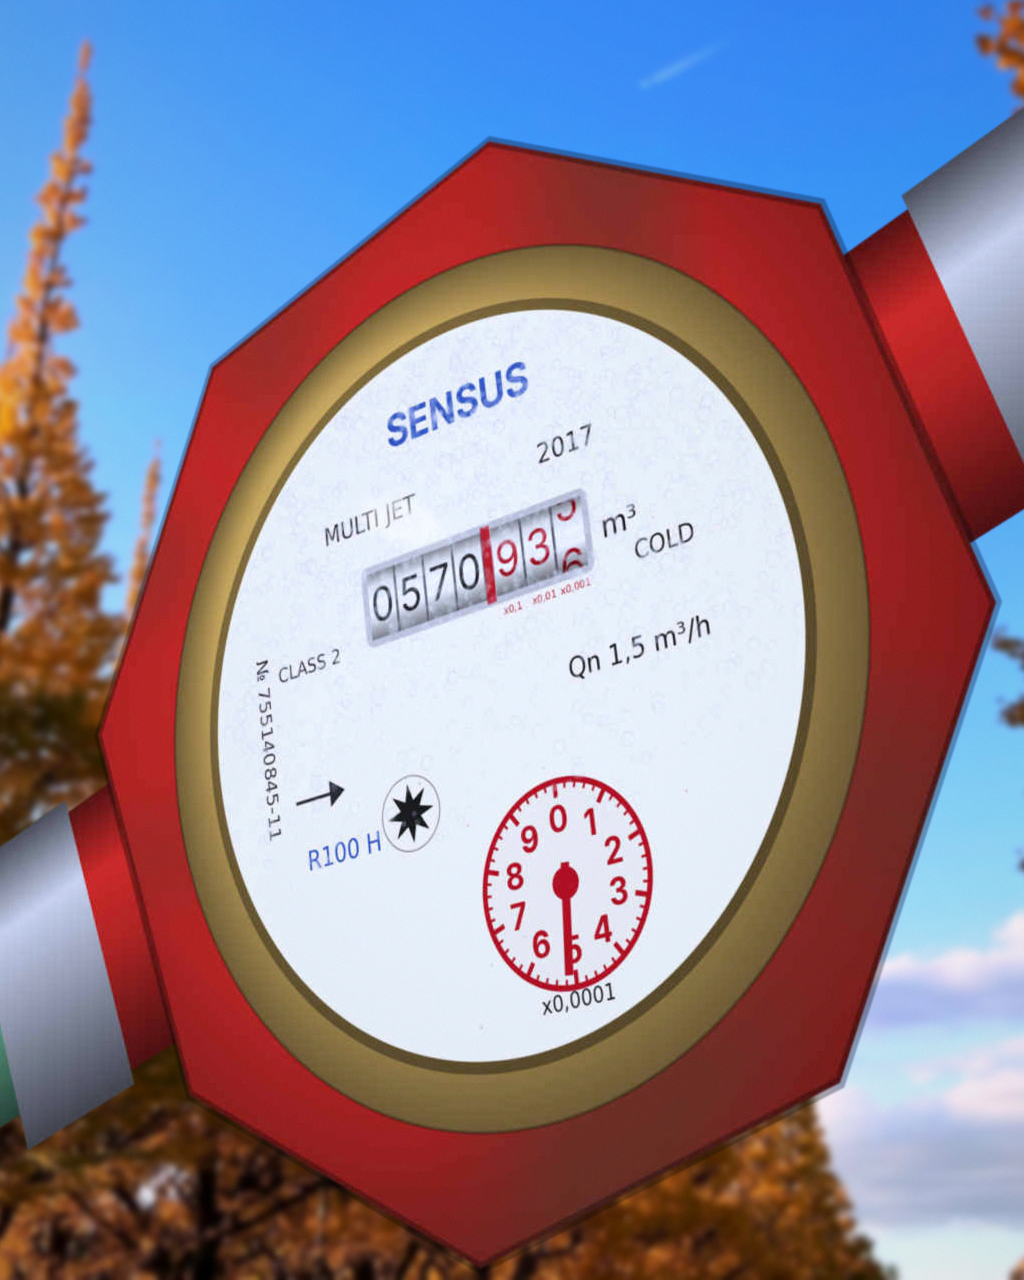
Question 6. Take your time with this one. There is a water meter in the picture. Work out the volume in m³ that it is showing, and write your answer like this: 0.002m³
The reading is 570.9355m³
